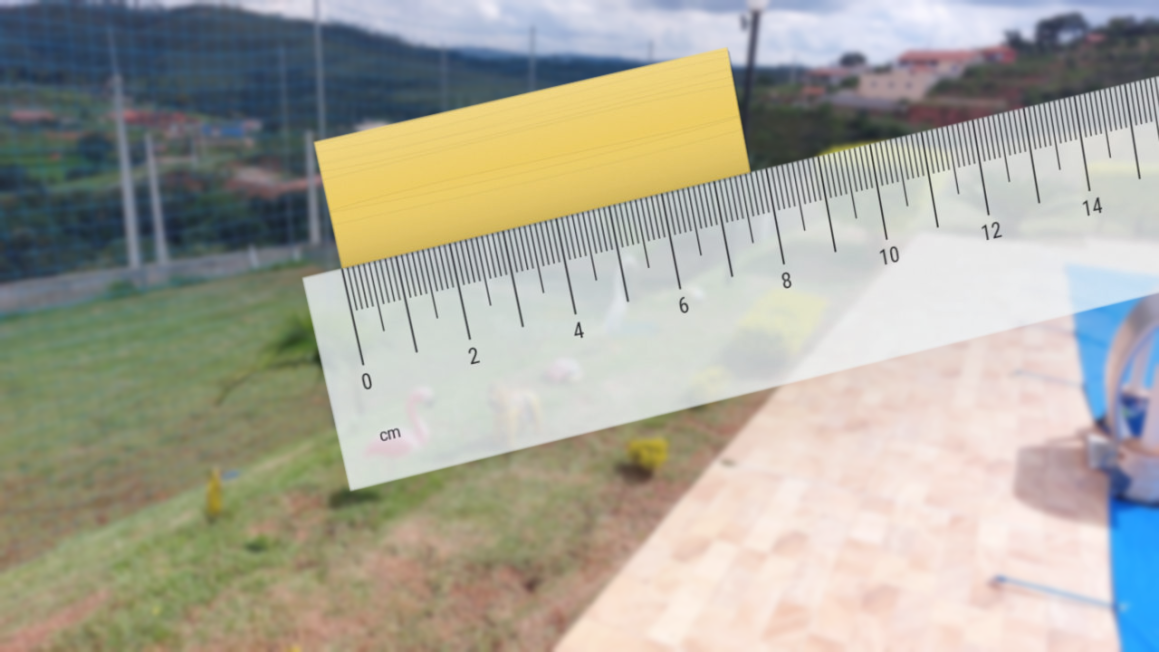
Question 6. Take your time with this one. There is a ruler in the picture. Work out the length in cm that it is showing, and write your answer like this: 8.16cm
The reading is 7.7cm
